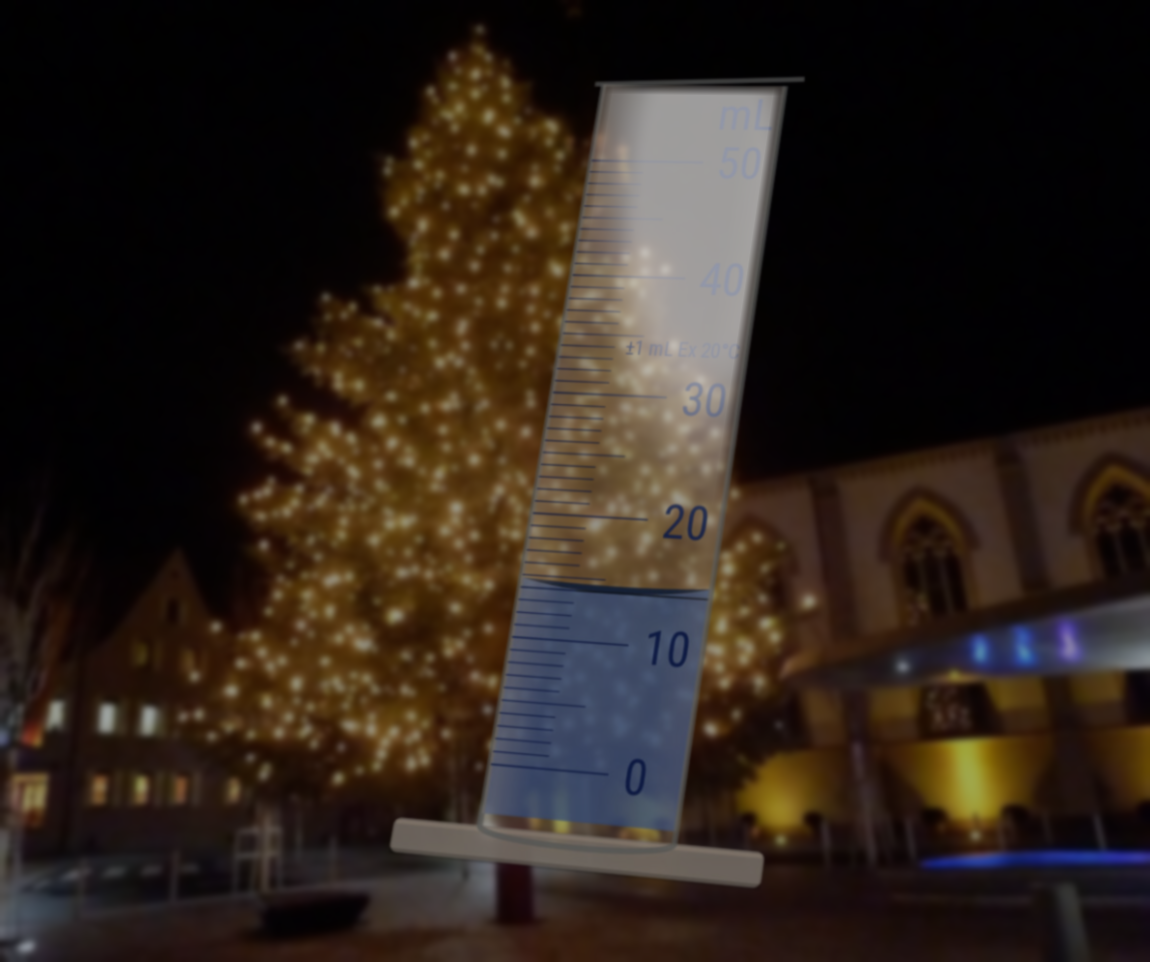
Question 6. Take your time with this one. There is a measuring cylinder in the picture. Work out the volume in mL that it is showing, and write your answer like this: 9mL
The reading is 14mL
